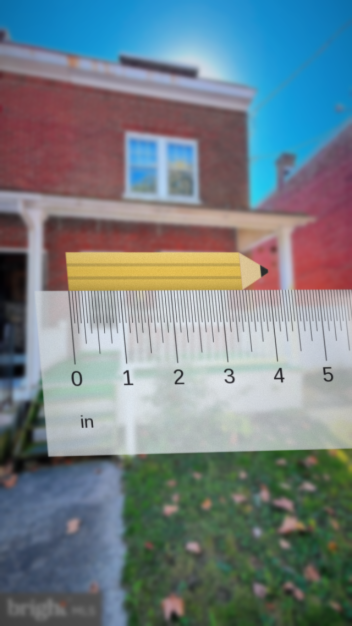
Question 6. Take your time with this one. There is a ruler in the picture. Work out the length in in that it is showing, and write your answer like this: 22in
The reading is 4in
